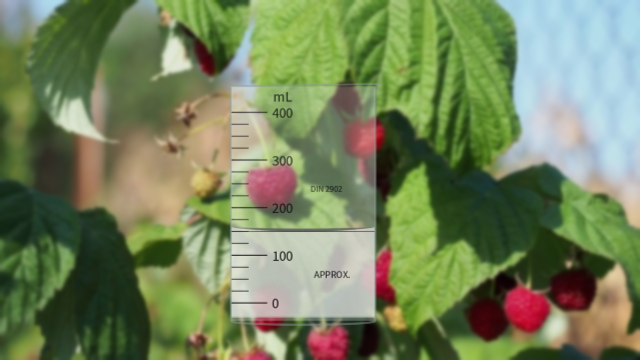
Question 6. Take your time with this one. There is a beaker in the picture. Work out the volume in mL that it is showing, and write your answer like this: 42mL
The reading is 150mL
